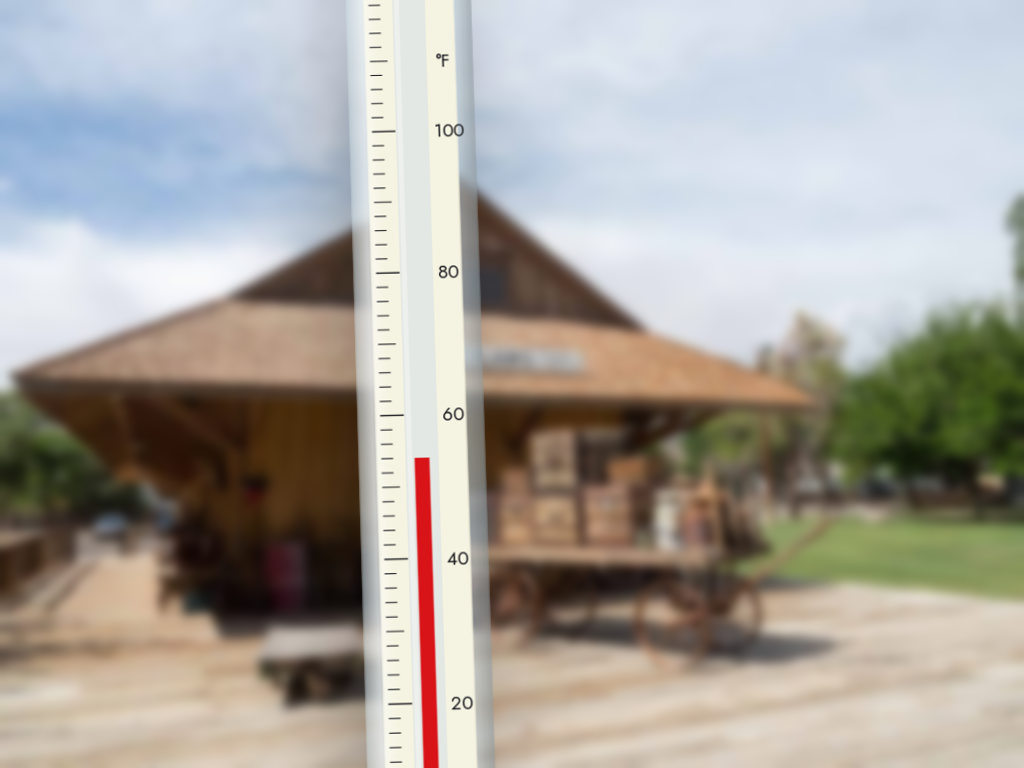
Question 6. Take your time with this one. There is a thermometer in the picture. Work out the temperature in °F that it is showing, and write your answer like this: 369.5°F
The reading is 54°F
